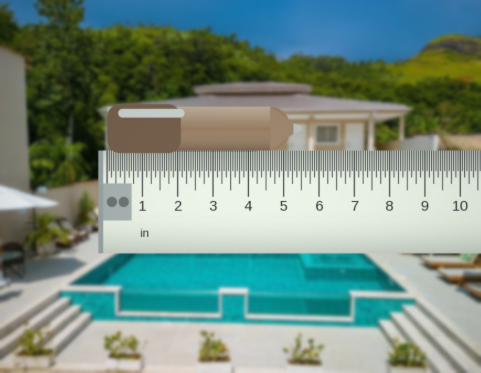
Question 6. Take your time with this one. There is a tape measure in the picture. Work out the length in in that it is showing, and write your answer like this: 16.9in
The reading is 5.5in
